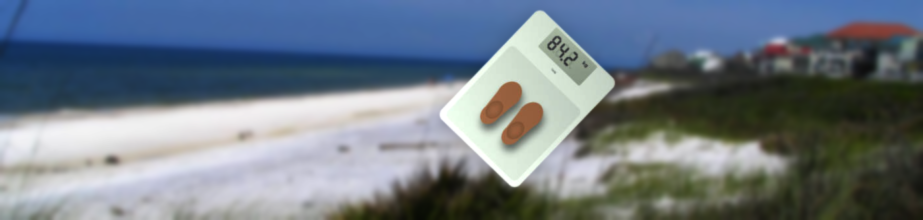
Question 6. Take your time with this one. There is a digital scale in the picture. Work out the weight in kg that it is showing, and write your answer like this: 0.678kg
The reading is 84.2kg
